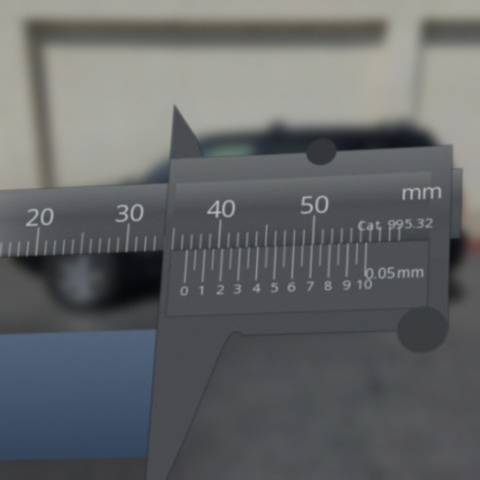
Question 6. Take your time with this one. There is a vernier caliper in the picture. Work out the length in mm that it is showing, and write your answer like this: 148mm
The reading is 36.6mm
